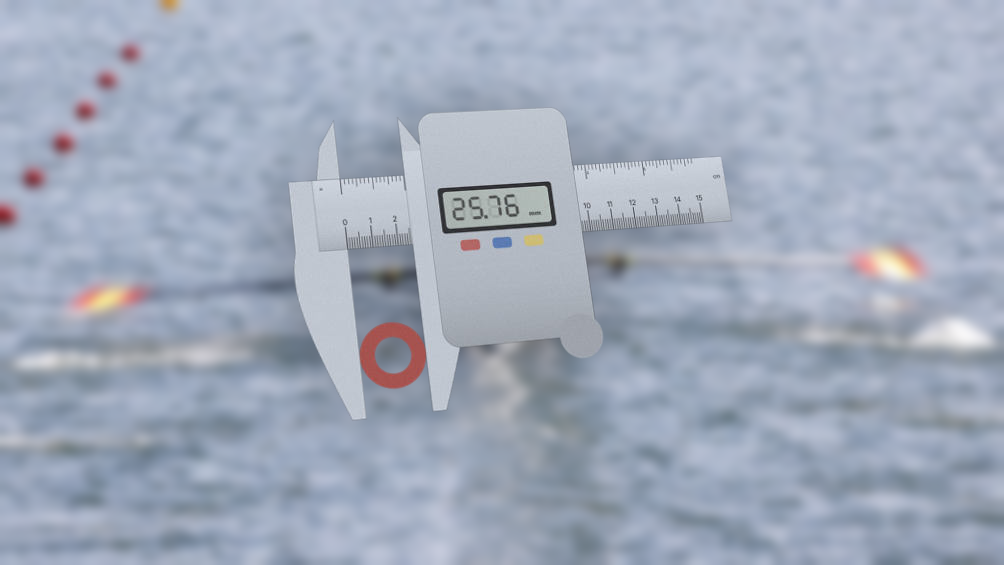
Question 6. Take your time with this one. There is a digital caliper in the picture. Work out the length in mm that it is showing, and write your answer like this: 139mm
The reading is 25.76mm
